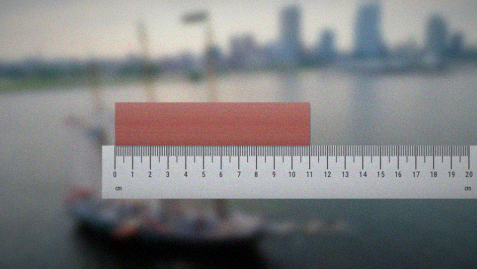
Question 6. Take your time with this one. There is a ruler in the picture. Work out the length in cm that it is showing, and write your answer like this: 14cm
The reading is 11cm
